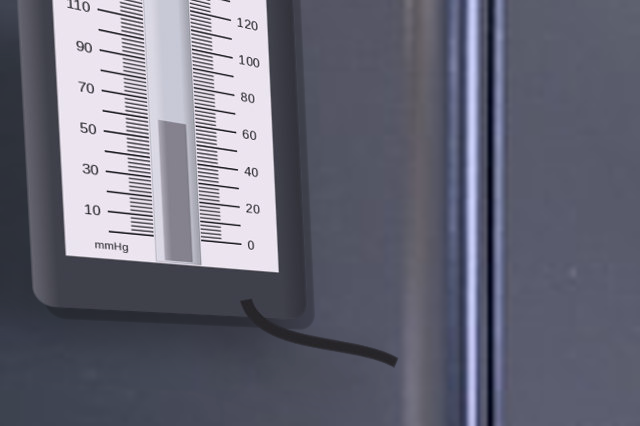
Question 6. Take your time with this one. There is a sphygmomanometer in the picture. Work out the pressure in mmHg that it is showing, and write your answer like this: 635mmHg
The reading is 60mmHg
